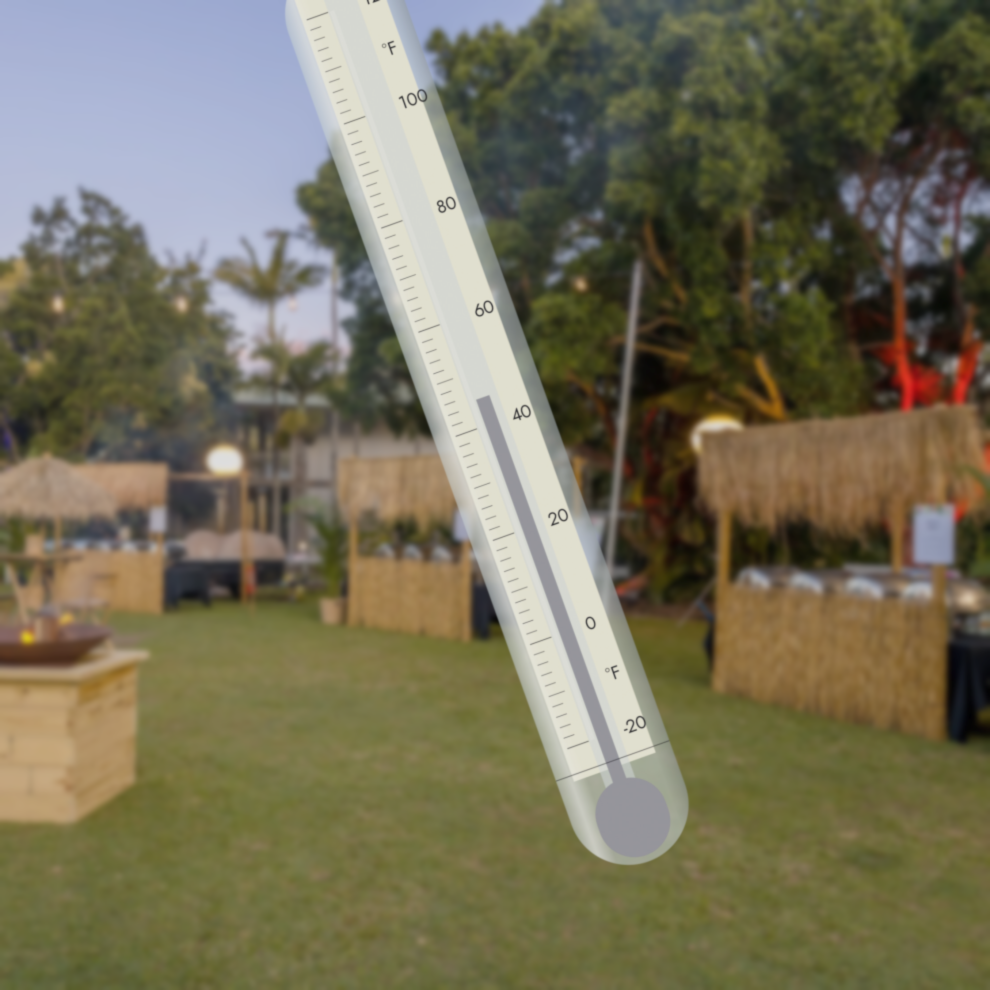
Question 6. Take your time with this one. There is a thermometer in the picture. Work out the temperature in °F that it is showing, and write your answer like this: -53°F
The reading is 45°F
